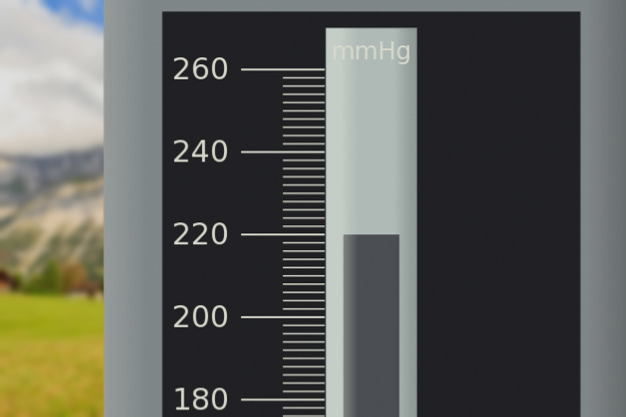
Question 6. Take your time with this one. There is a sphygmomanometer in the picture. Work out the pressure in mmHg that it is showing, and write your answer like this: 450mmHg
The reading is 220mmHg
